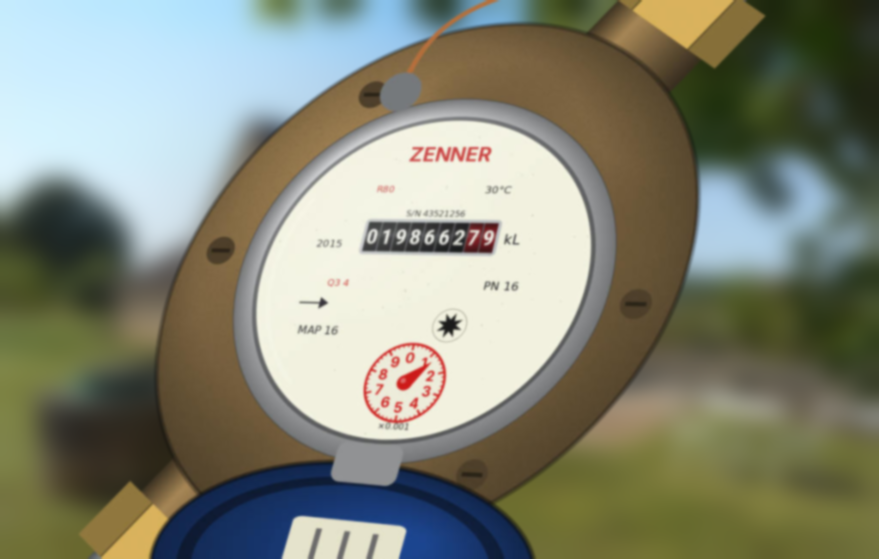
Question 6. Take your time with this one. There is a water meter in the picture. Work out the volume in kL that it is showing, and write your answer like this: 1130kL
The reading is 198662.791kL
